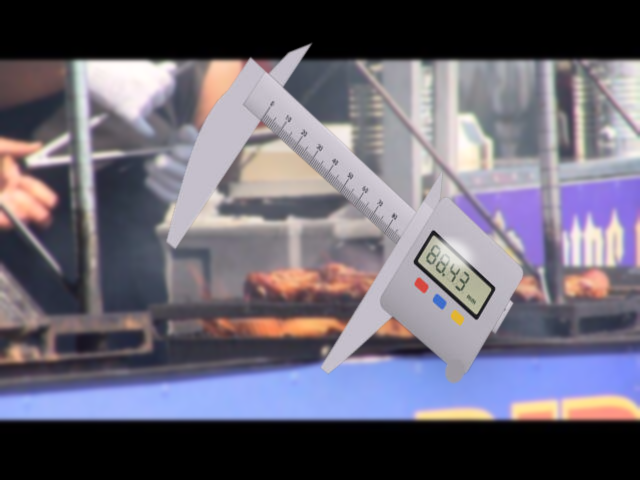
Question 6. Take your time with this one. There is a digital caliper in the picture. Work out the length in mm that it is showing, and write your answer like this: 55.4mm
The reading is 88.43mm
